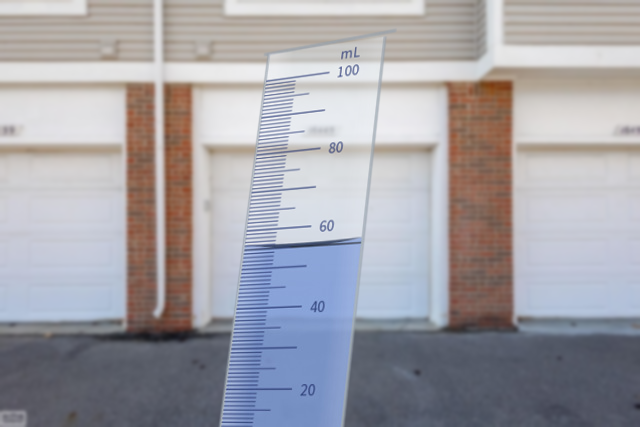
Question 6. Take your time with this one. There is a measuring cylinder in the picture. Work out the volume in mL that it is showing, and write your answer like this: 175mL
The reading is 55mL
